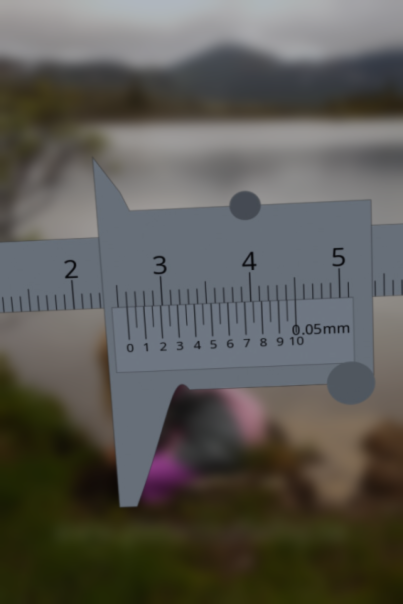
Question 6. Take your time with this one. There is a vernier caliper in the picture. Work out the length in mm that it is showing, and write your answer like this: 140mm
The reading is 26.0mm
